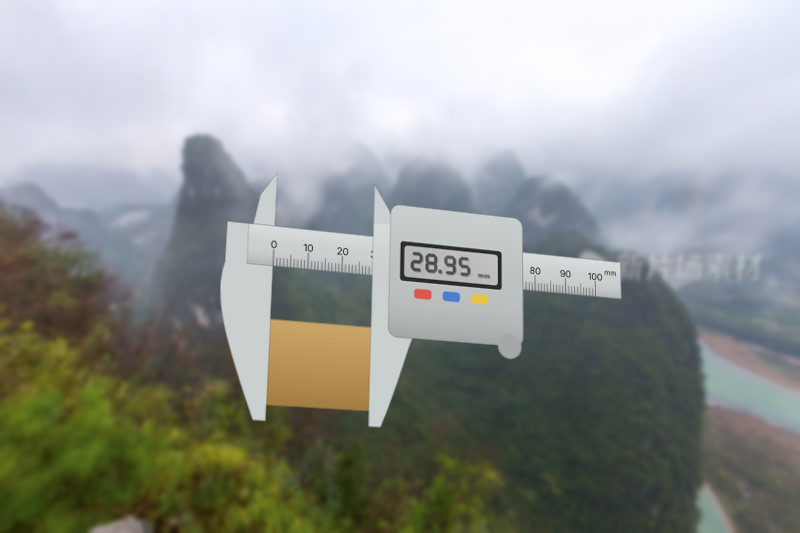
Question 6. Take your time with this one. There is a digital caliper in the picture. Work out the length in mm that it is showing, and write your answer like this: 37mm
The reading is 28.95mm
